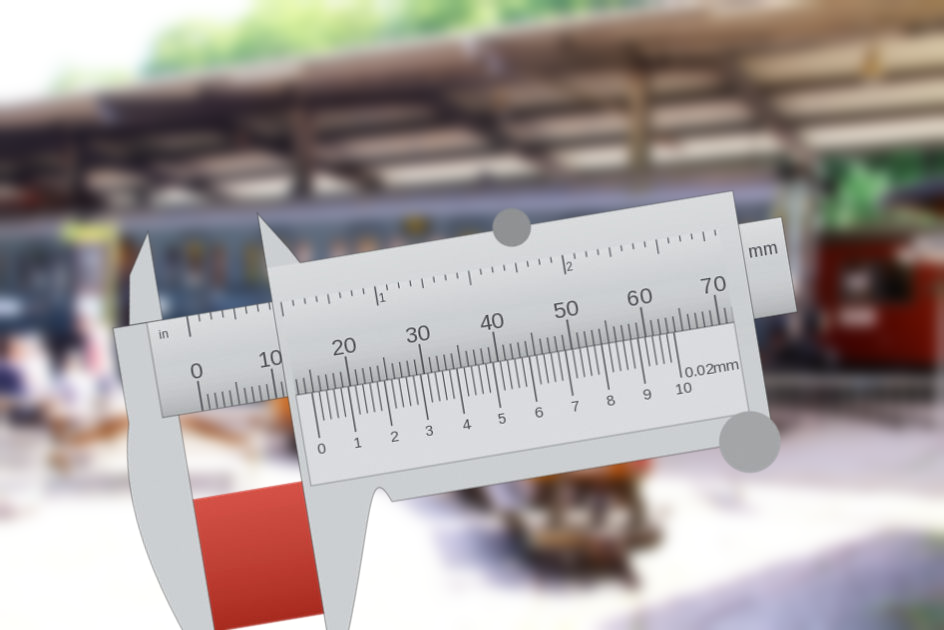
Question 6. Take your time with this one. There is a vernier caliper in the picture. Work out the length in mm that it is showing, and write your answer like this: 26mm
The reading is 14.8mm
